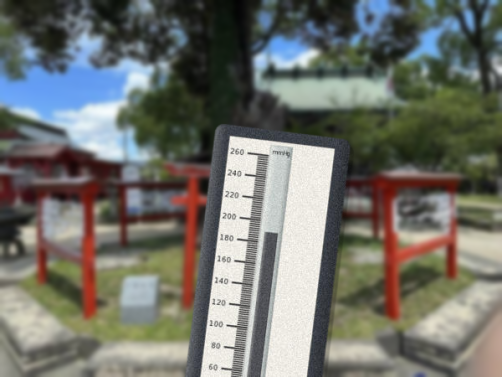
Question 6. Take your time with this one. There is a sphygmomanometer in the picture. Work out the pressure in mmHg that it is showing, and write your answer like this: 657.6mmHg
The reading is 190mmHg
